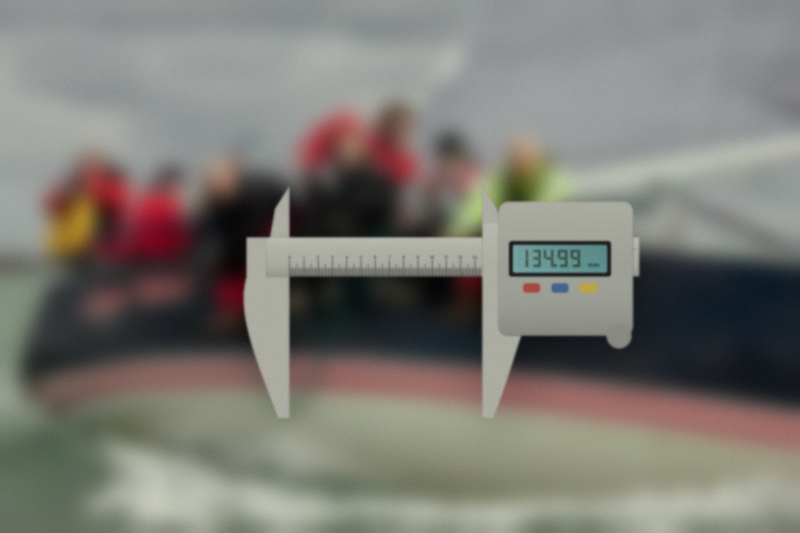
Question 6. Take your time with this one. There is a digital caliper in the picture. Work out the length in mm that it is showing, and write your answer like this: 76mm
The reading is 134.99mm
